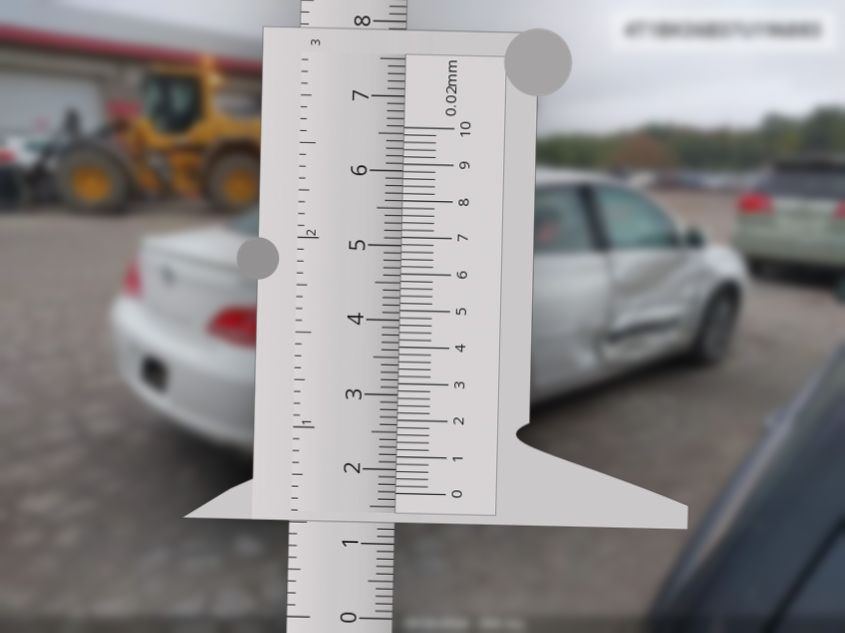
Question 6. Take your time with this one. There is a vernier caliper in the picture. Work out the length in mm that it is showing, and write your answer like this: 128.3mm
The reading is 16.8mm
